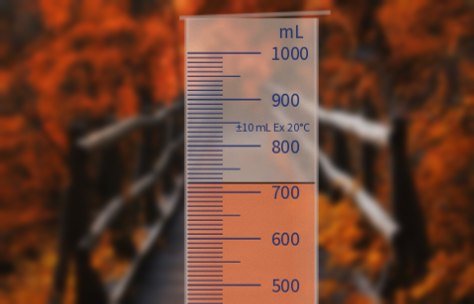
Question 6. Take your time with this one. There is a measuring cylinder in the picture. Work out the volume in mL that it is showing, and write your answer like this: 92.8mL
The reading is 720mL
